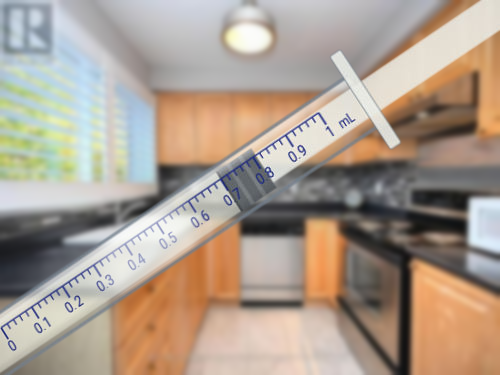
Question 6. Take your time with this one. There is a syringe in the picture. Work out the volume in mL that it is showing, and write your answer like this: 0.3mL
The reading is 0.7mL
